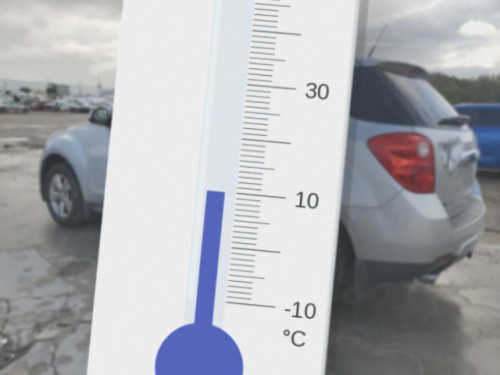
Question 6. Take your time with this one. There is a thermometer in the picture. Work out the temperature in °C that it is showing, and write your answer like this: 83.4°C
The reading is 10°C
